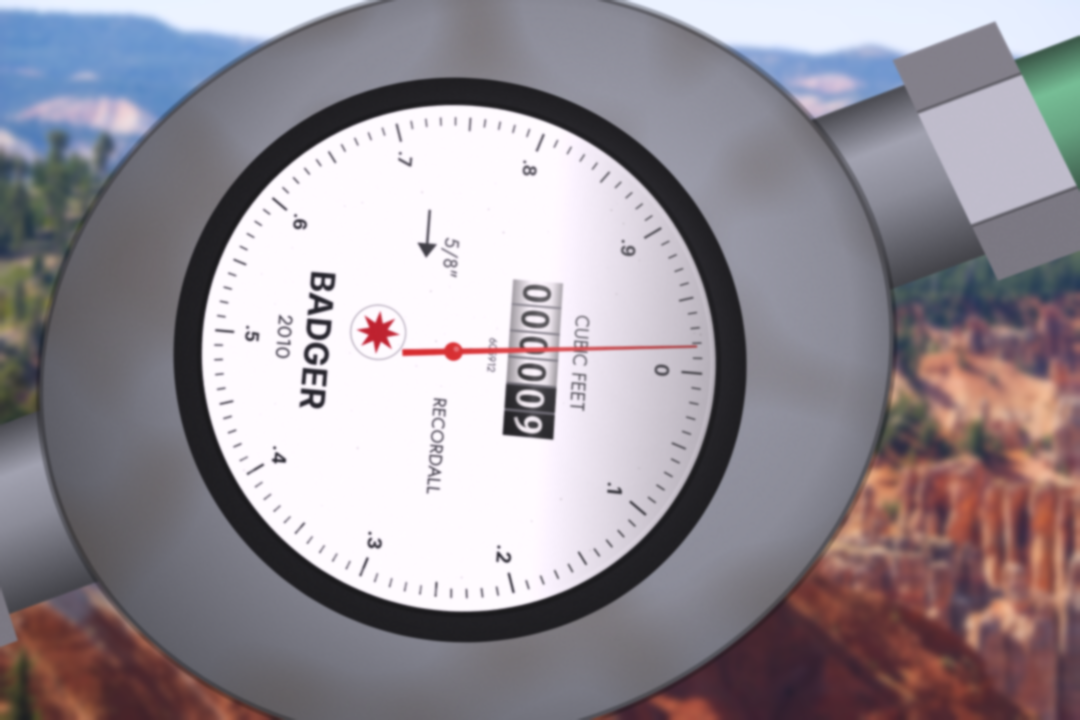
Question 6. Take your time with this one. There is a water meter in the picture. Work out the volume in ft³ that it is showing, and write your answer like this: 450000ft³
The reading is 8.98ft³
